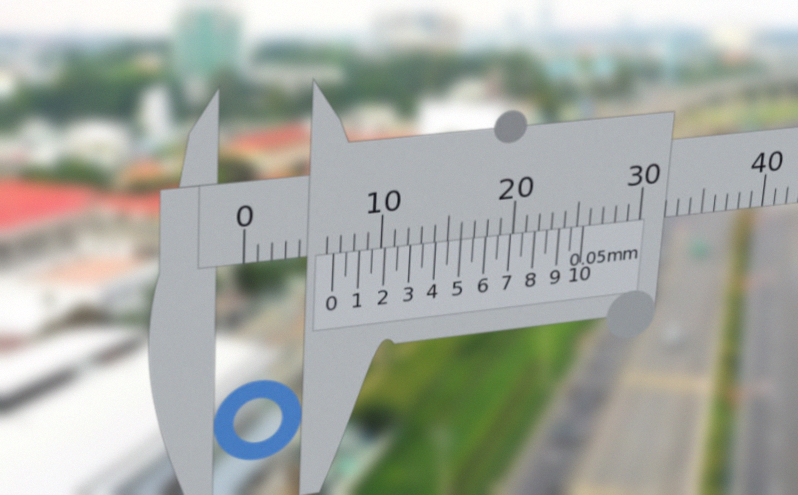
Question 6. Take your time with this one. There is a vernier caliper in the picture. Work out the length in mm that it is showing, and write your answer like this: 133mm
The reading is 6.5mm
